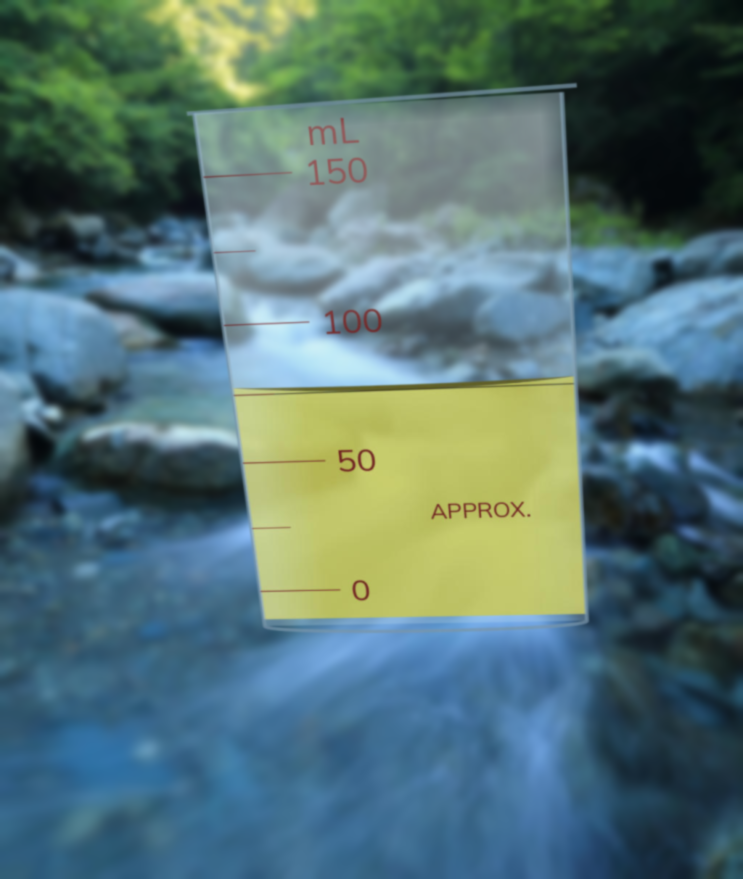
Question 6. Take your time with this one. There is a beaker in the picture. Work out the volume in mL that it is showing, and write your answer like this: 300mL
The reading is 75mL
